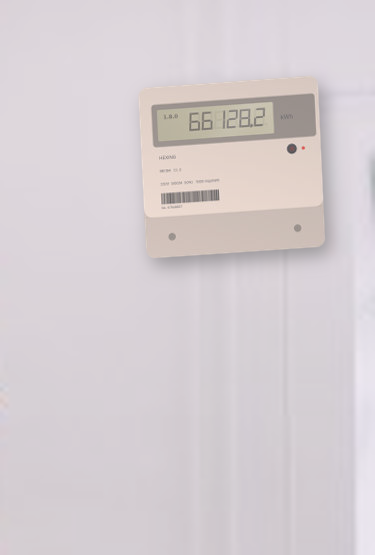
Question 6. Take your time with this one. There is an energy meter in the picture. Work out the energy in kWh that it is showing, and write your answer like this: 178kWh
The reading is 66128.2kWh
